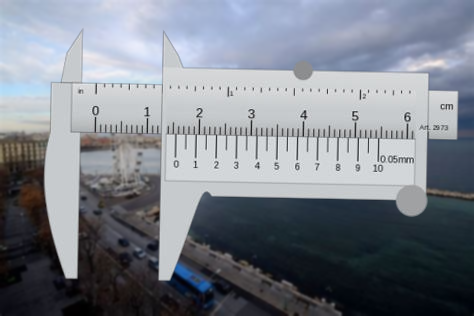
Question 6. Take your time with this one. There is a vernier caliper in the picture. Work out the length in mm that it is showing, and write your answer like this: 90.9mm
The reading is 15.5mm
